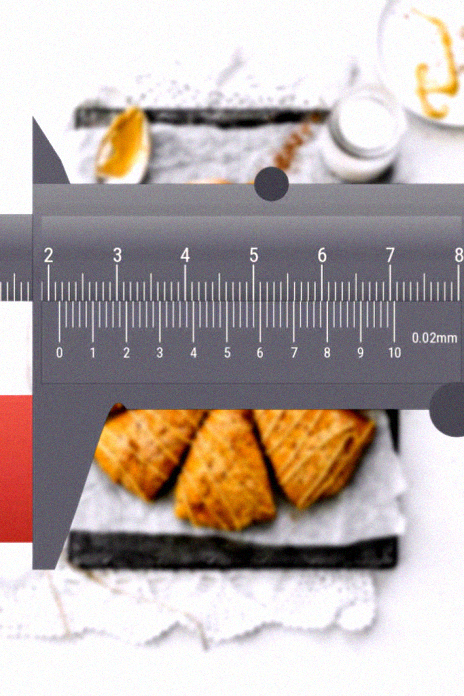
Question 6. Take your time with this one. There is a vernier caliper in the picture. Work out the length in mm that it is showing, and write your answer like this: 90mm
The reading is 21.6mm
